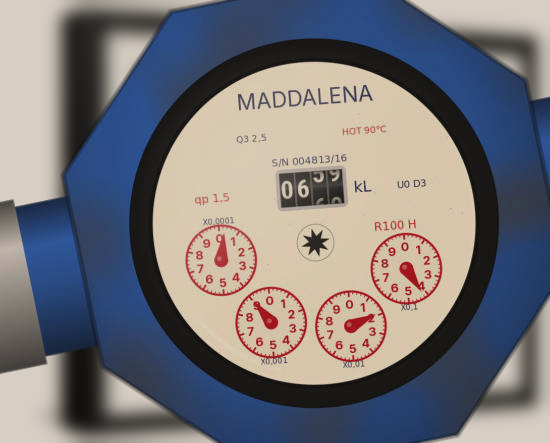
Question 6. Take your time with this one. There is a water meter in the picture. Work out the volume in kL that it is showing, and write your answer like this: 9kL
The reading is 659.4190kL
